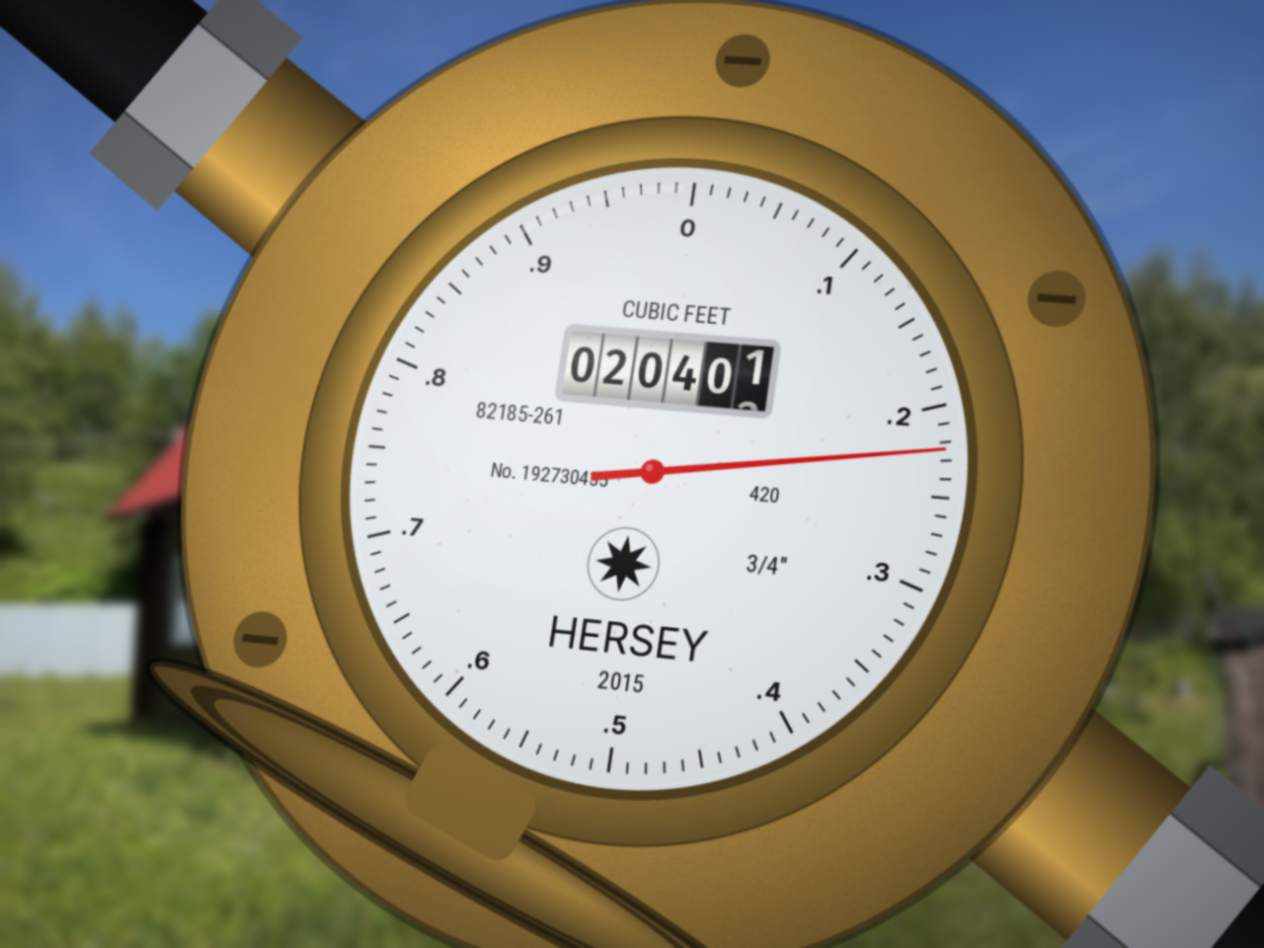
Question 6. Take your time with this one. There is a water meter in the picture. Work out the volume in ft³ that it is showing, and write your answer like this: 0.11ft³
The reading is 20401.22ft³
